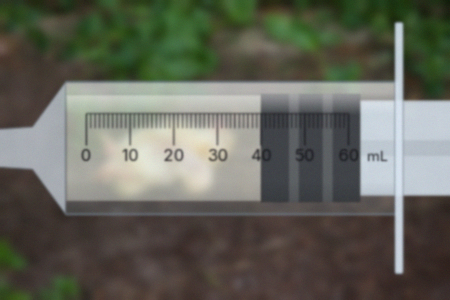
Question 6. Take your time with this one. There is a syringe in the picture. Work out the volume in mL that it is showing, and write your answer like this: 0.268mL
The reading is 40mL
